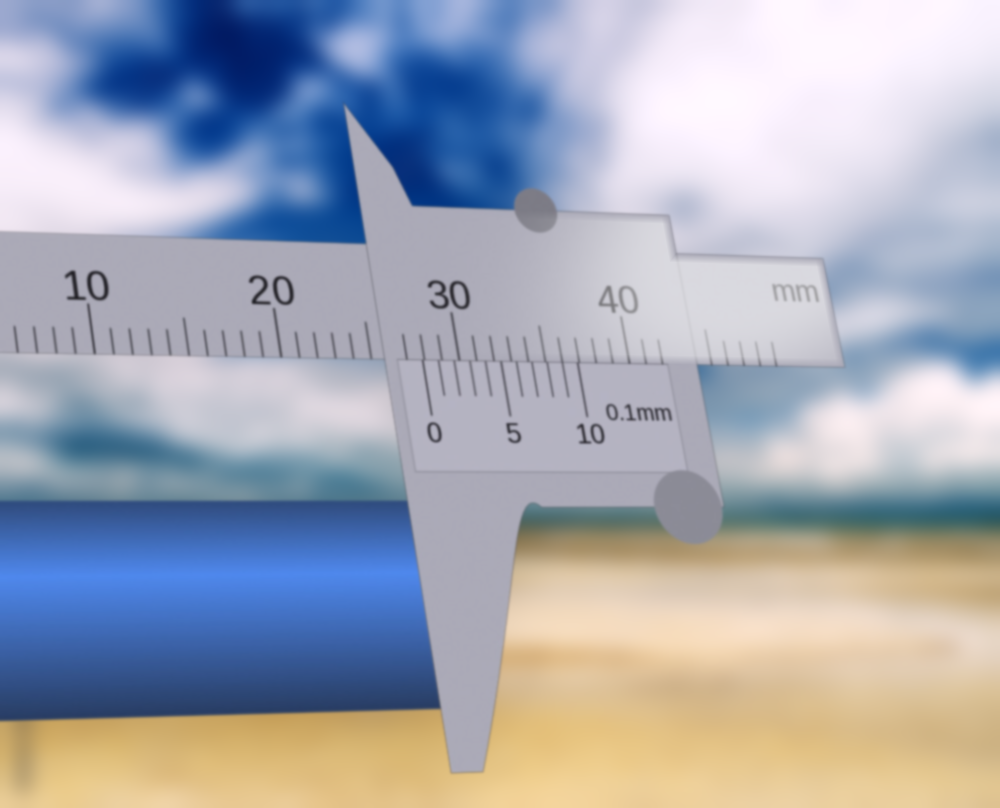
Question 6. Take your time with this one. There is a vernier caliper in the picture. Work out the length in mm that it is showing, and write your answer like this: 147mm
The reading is 27.9mm
